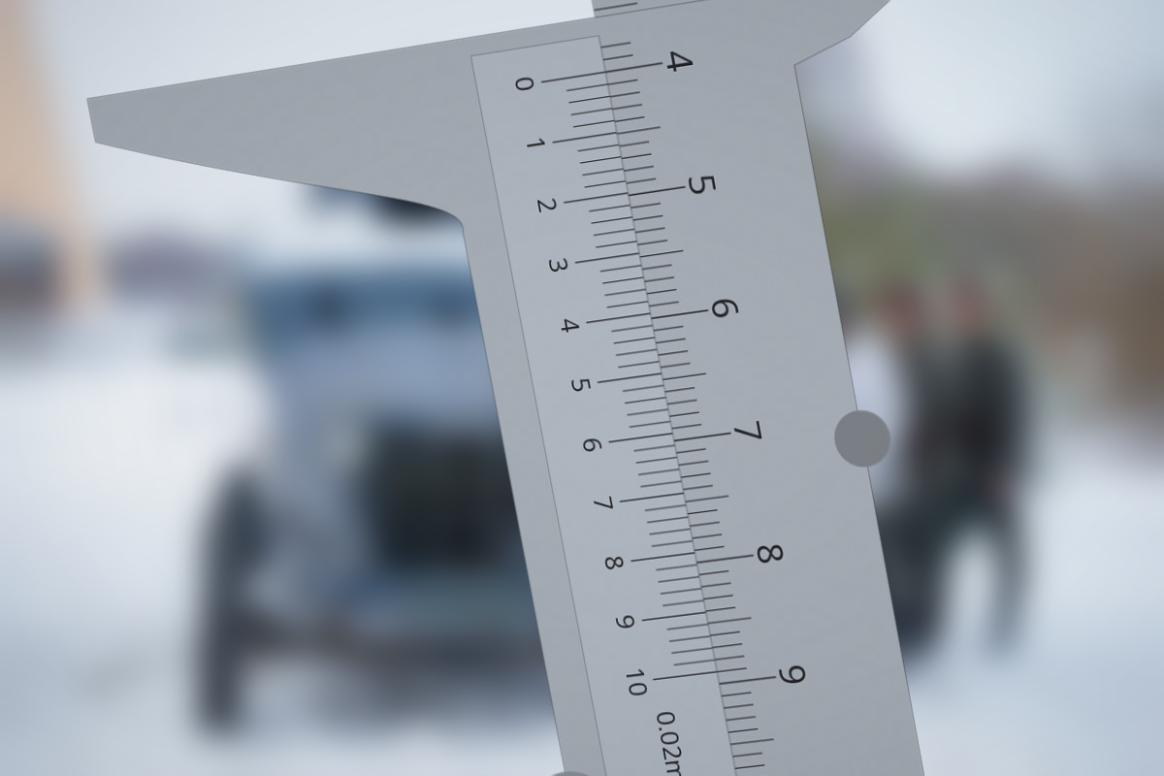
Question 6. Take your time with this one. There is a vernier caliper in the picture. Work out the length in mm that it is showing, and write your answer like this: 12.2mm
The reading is 40.0mm
